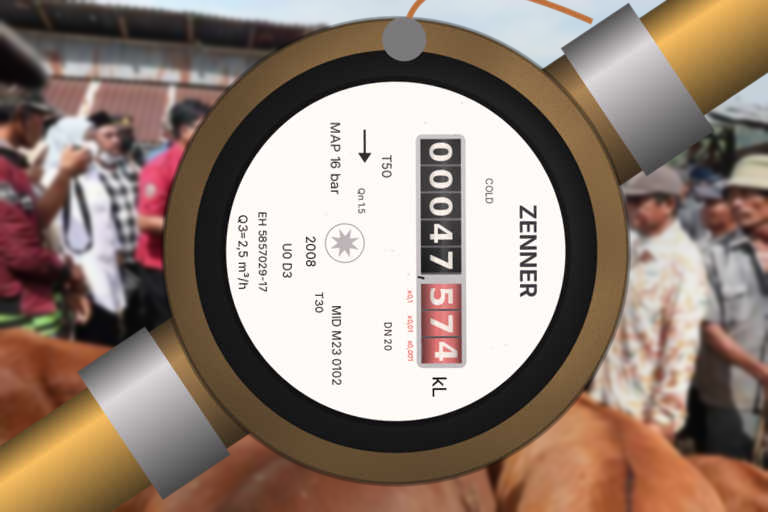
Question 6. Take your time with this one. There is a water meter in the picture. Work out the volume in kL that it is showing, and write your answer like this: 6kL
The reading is 47.574kL
